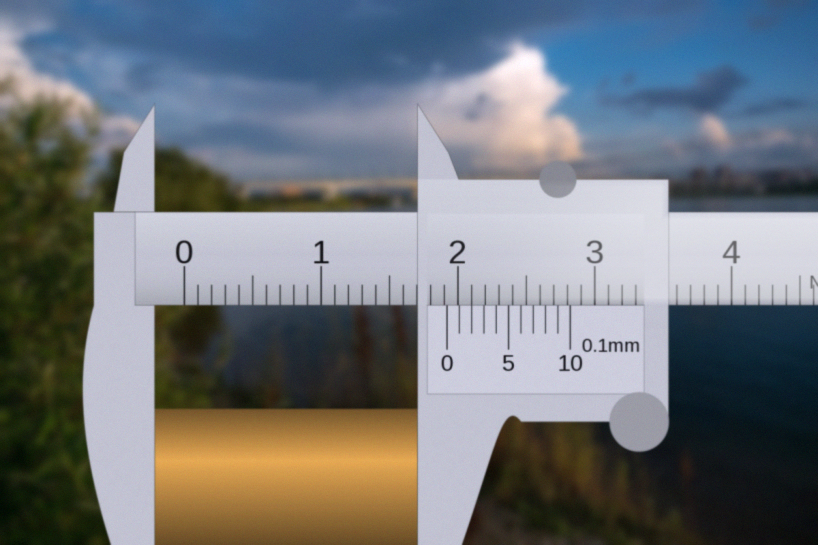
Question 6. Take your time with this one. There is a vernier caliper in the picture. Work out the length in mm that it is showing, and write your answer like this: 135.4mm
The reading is 19.2mm
